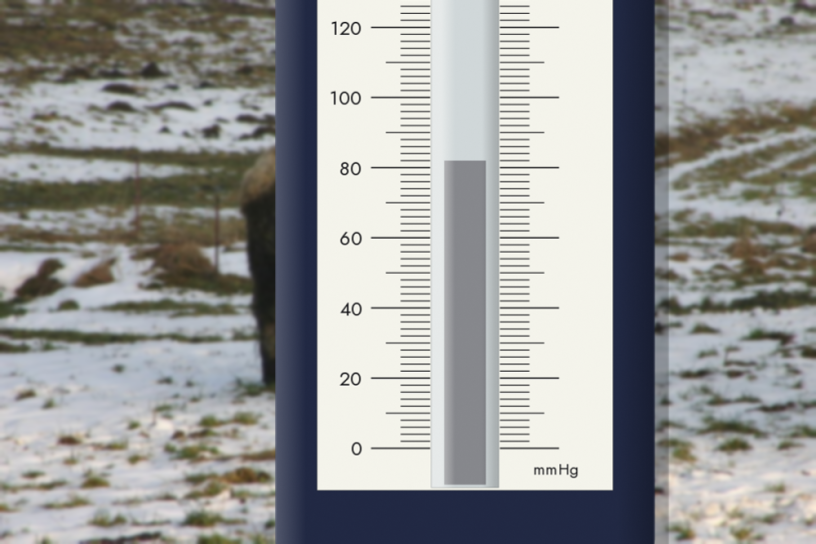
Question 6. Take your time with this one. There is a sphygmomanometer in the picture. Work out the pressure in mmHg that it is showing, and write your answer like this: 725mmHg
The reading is 82mmHg
